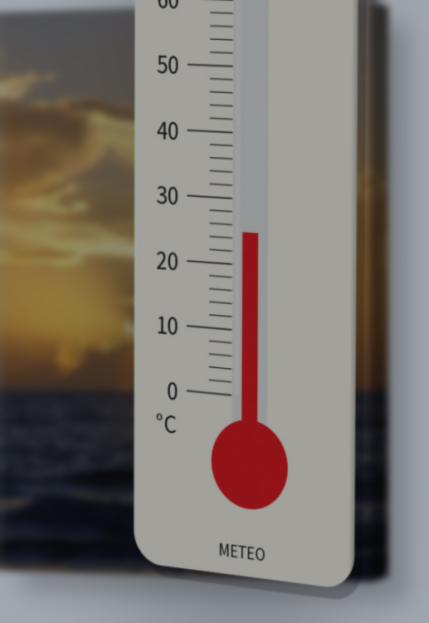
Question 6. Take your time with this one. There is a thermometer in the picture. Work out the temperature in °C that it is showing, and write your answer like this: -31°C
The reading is 25°C
